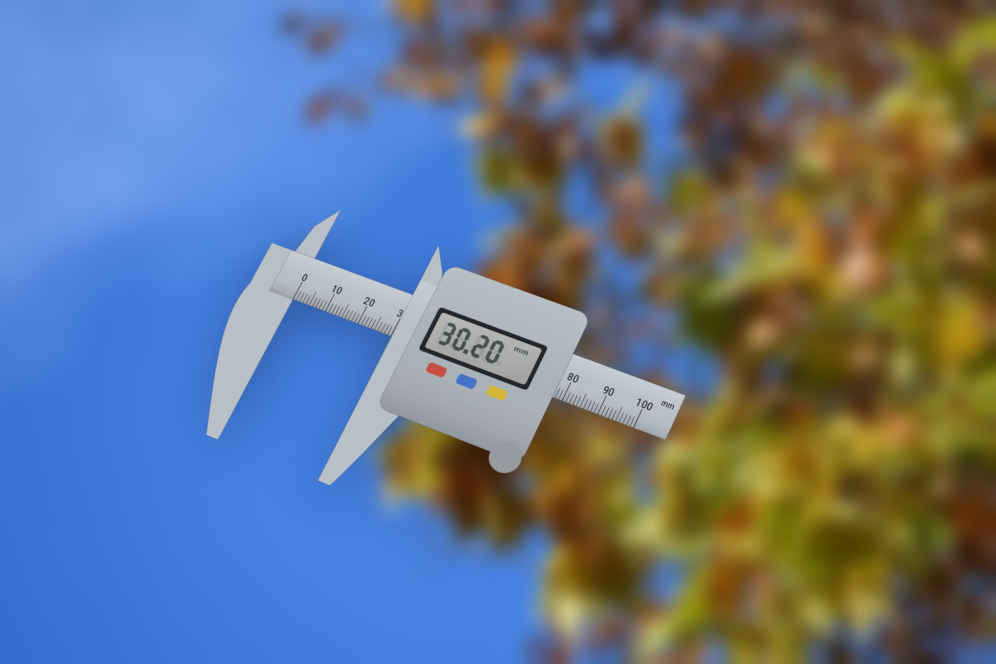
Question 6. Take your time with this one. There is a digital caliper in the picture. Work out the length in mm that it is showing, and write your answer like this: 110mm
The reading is 30.20mm
